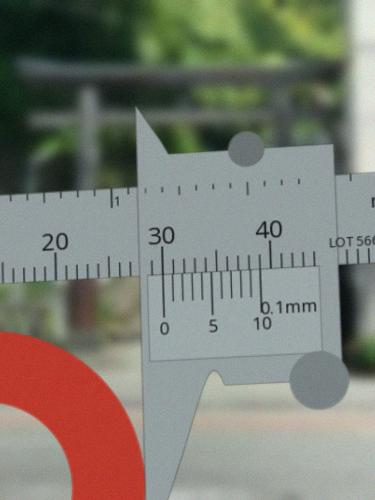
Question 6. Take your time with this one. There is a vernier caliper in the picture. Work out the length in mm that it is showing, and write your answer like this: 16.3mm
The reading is 30.0mm
